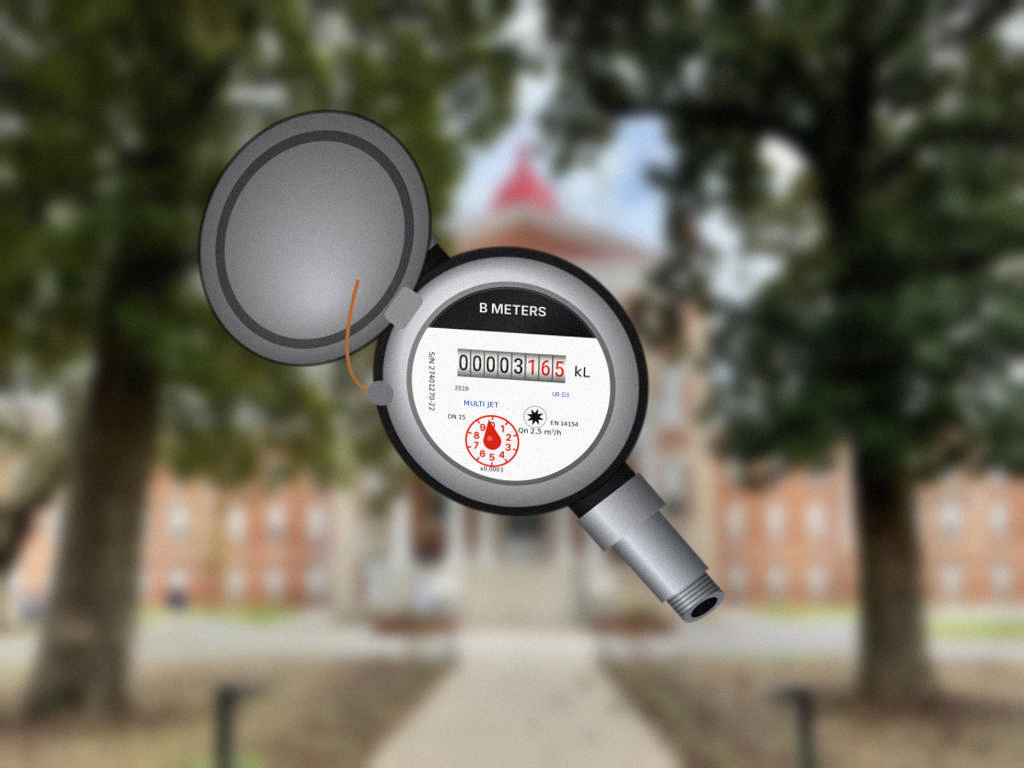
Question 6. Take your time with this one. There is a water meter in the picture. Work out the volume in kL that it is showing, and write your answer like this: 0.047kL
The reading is 3.1649kL
